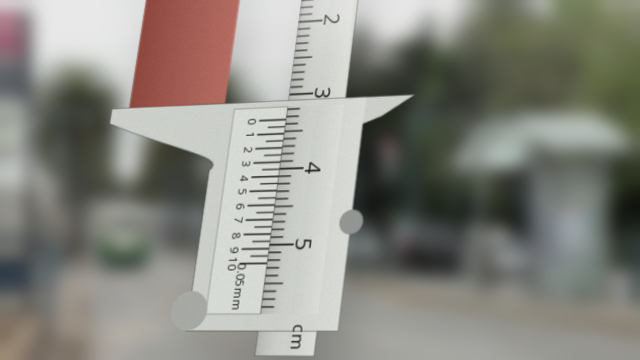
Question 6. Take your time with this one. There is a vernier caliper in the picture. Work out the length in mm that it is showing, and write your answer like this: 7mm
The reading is 33.4mm
